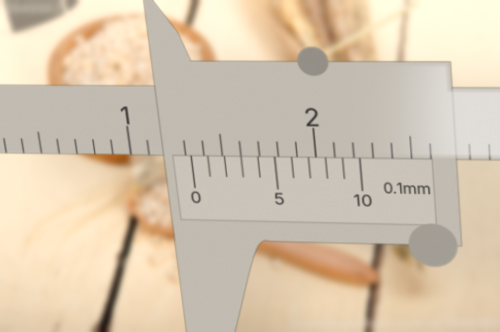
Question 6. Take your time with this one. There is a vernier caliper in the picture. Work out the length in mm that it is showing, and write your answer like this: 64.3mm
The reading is 13.3mm
